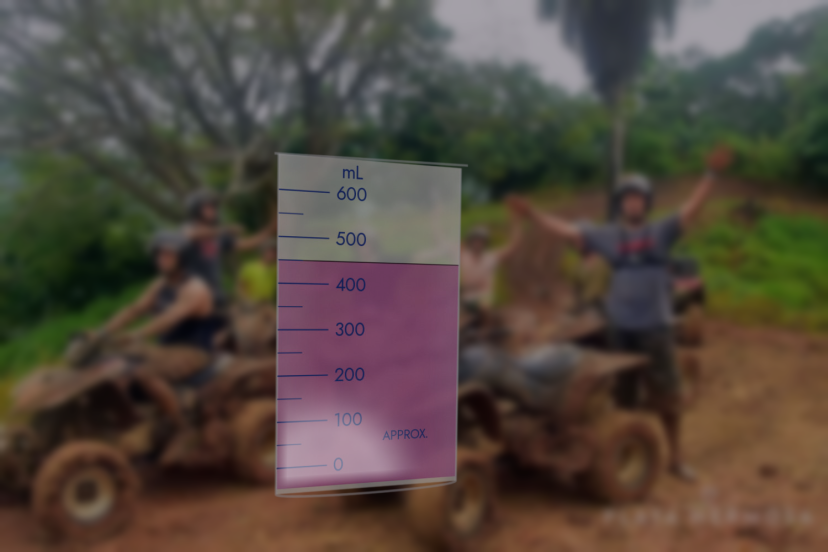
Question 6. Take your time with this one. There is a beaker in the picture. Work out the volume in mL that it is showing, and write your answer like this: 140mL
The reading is 450mL
